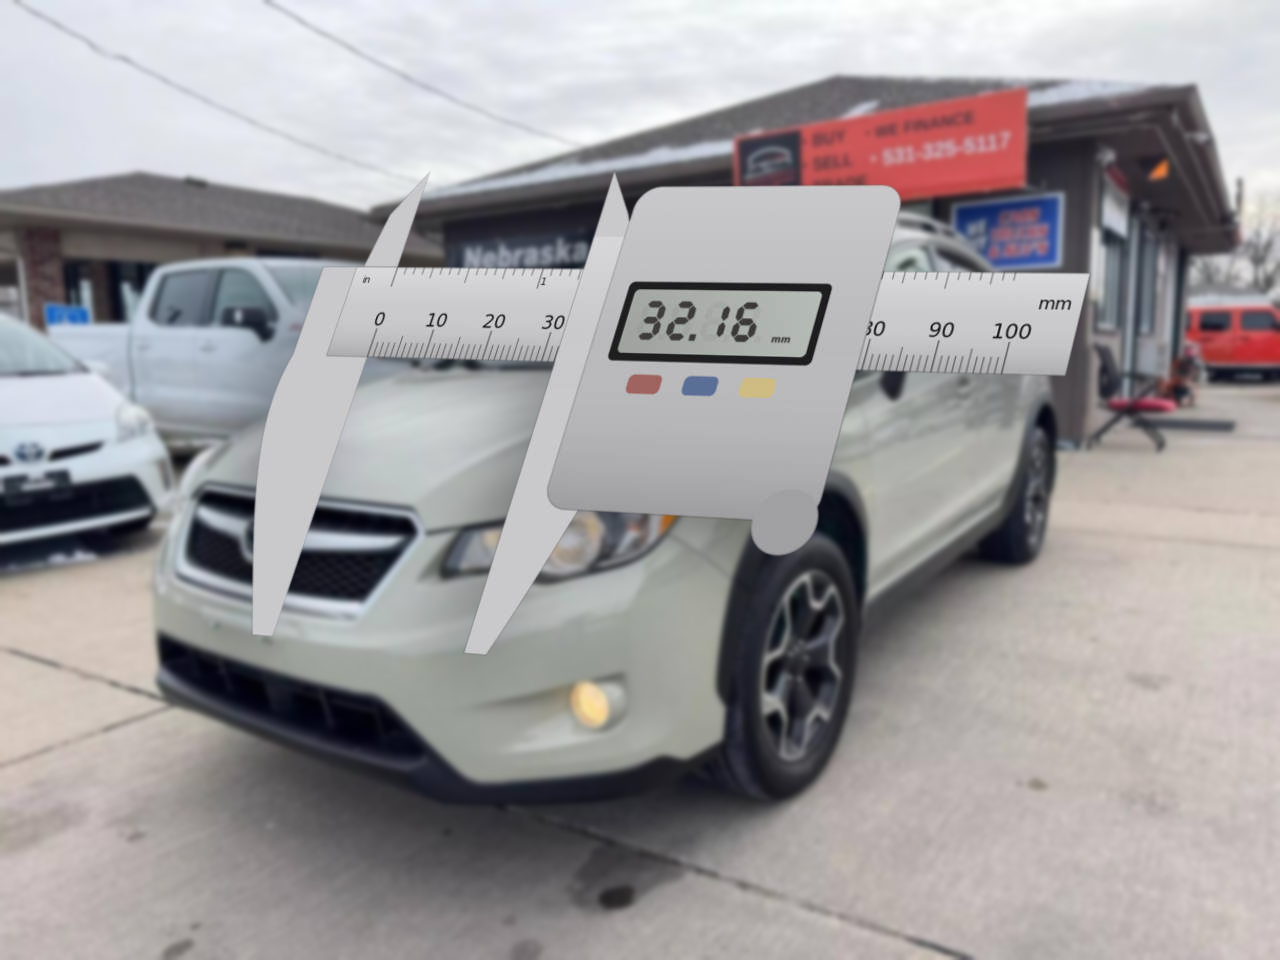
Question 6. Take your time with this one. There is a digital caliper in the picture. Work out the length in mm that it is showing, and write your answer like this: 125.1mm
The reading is 32.16mm
